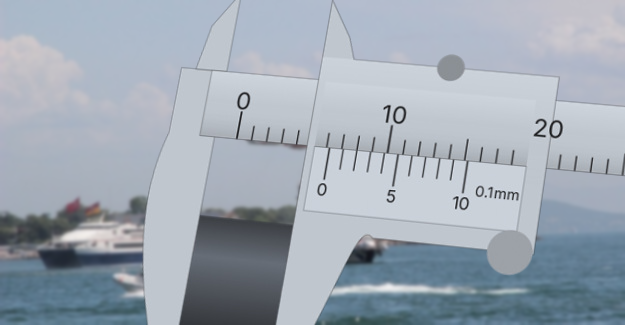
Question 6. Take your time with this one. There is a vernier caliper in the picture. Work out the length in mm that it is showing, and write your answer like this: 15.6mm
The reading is 6.2mm
